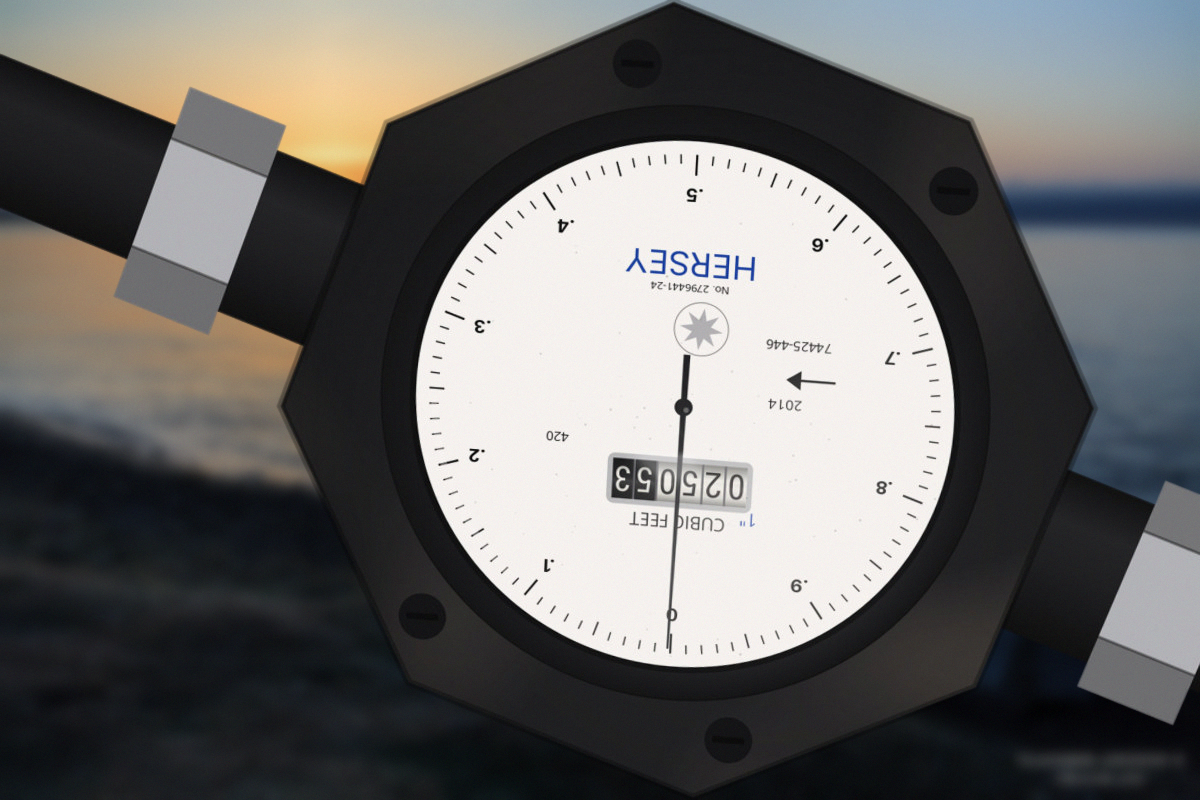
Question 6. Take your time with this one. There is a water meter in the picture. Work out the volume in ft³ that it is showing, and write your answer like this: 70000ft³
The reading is 25053.00ft³
